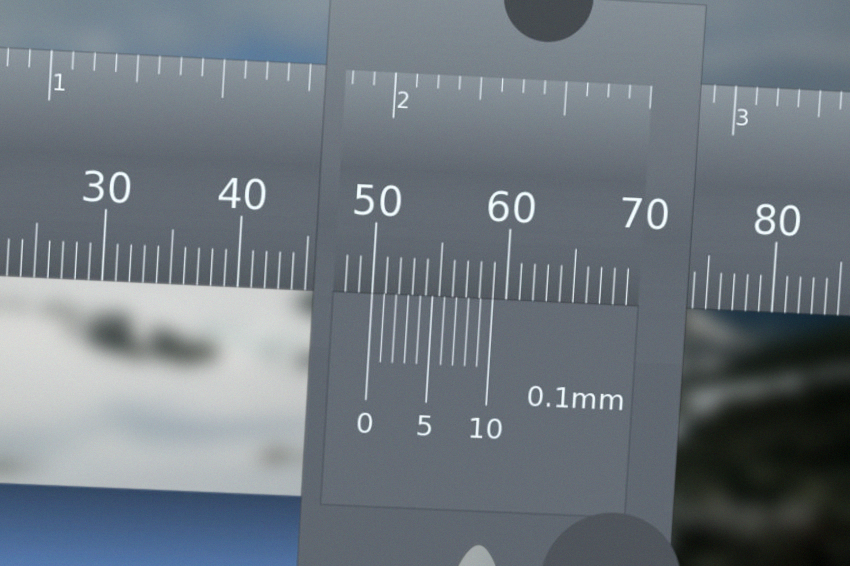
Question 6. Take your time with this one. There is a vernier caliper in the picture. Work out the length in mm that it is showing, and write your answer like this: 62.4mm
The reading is 50.0mm
